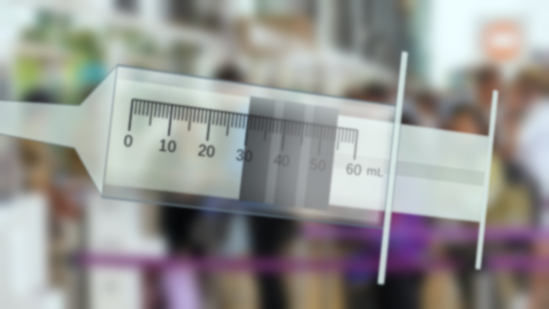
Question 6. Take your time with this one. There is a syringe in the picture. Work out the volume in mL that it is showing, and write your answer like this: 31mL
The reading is 30mL
